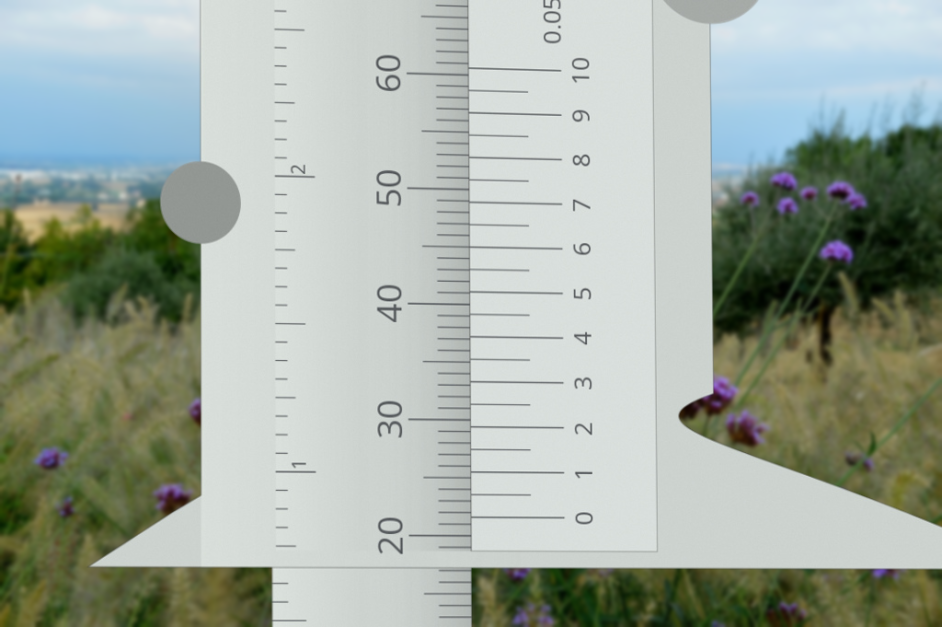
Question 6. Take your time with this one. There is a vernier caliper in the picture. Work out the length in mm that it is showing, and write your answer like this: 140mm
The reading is 21.6mm
